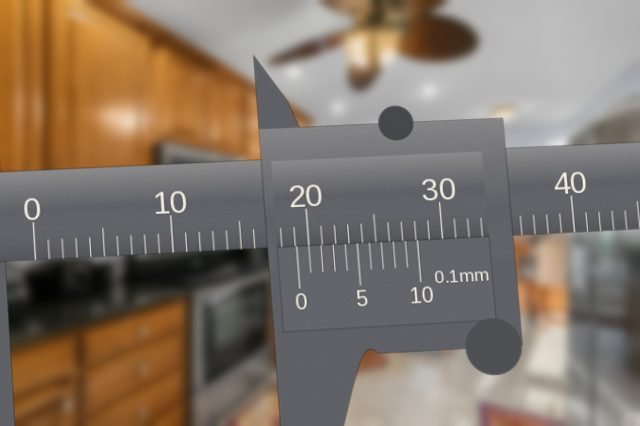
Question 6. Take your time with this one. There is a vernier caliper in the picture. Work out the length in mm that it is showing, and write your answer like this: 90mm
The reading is 19.1mm
